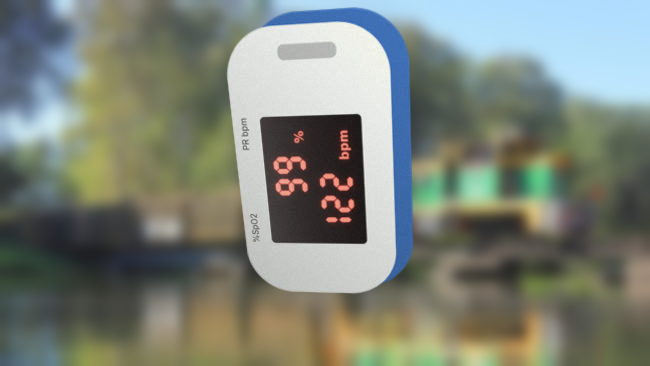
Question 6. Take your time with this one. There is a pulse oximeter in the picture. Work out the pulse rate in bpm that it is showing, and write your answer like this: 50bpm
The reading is 122bpm
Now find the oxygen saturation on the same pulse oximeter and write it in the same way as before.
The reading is 99%
